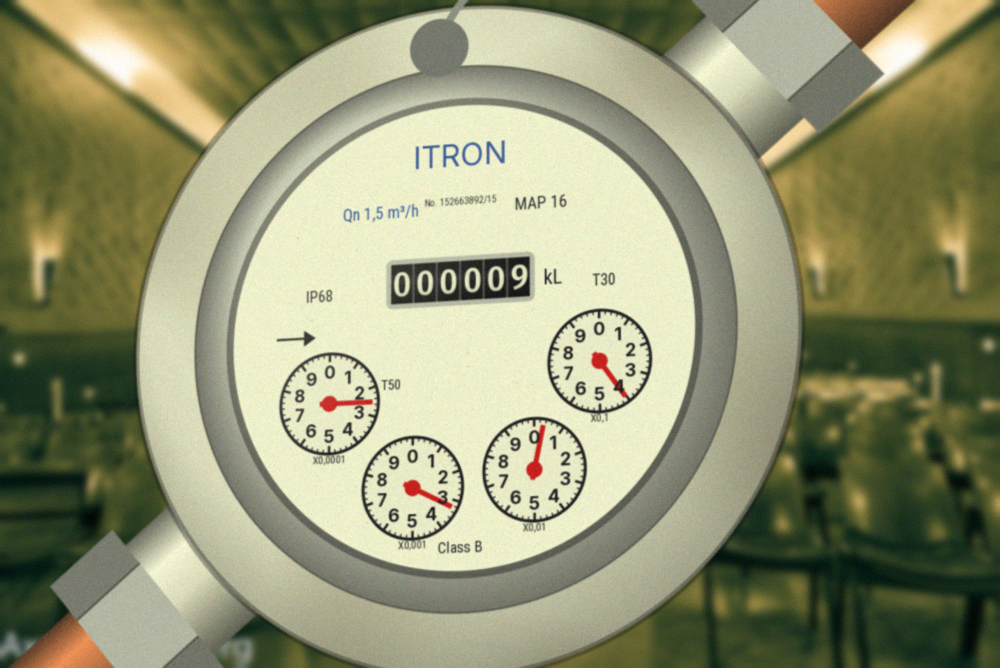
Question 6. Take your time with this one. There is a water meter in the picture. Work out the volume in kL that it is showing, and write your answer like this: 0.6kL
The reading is 9.4032kL
